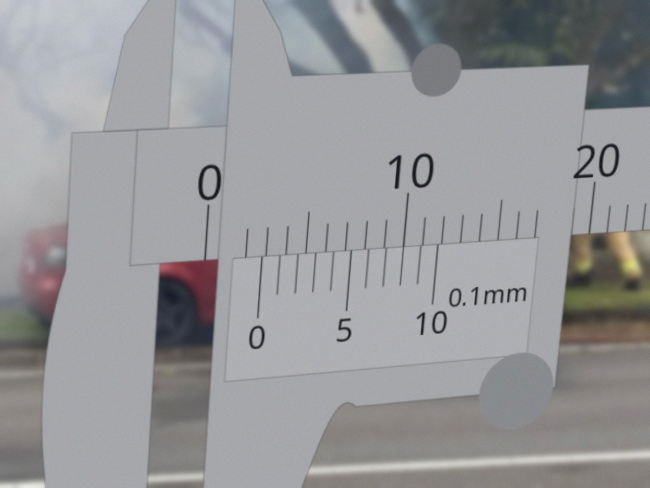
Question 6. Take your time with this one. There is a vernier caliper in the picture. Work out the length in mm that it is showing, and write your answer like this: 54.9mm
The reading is 2.8mm
